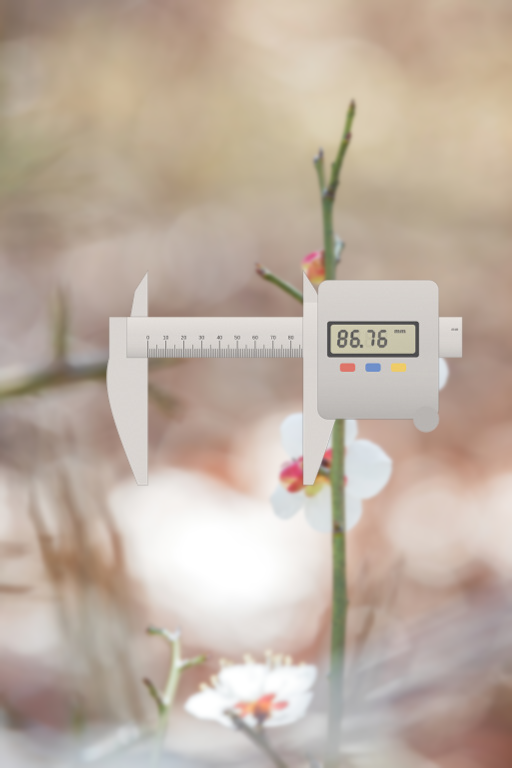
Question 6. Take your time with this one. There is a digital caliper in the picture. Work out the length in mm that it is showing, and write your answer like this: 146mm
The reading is 86.76mm
